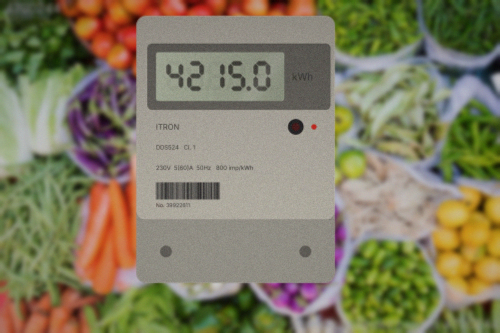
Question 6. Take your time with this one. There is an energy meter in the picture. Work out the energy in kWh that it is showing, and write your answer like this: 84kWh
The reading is 4215.0kWh
